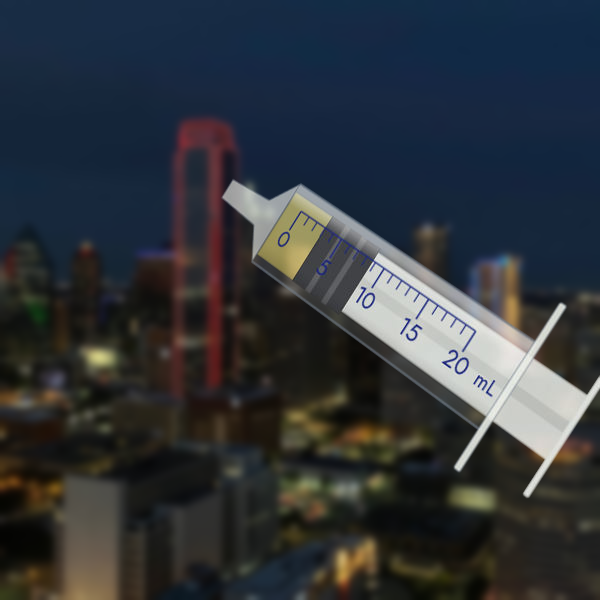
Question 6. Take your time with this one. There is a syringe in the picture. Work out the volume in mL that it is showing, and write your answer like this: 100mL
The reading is 3mL
